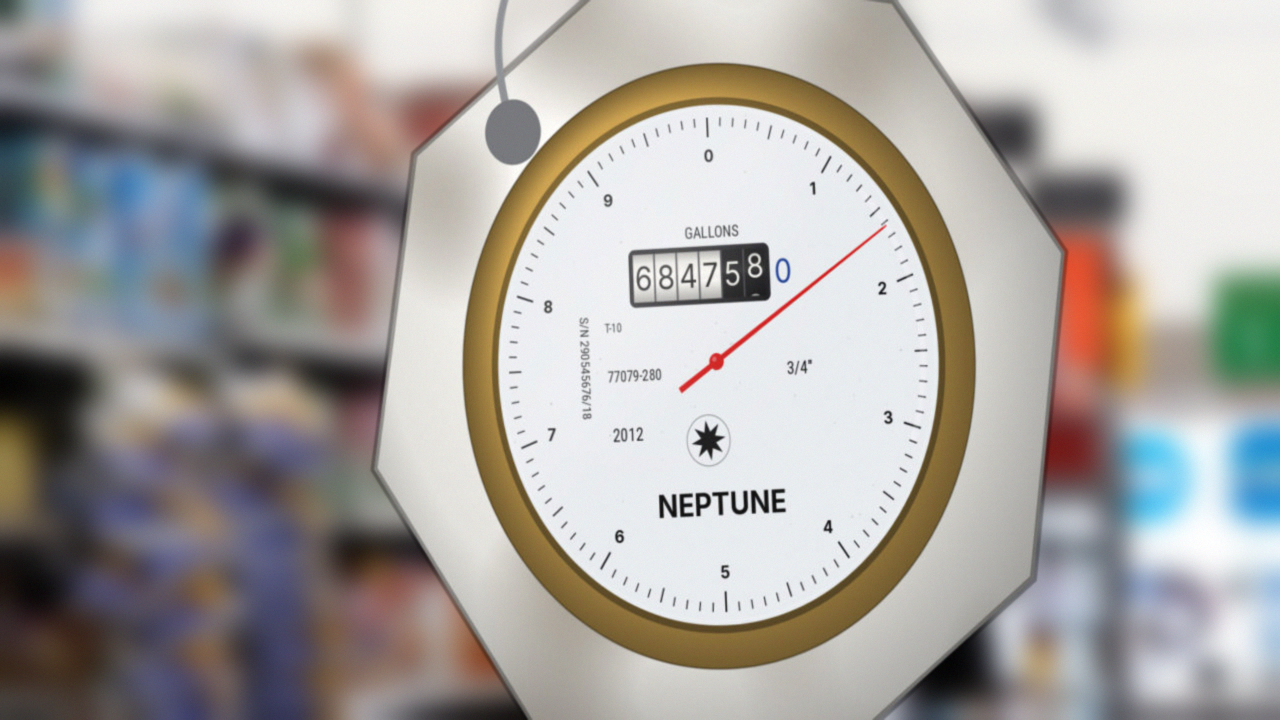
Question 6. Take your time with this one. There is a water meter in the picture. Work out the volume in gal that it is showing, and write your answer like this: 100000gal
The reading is 6847581.6gal
